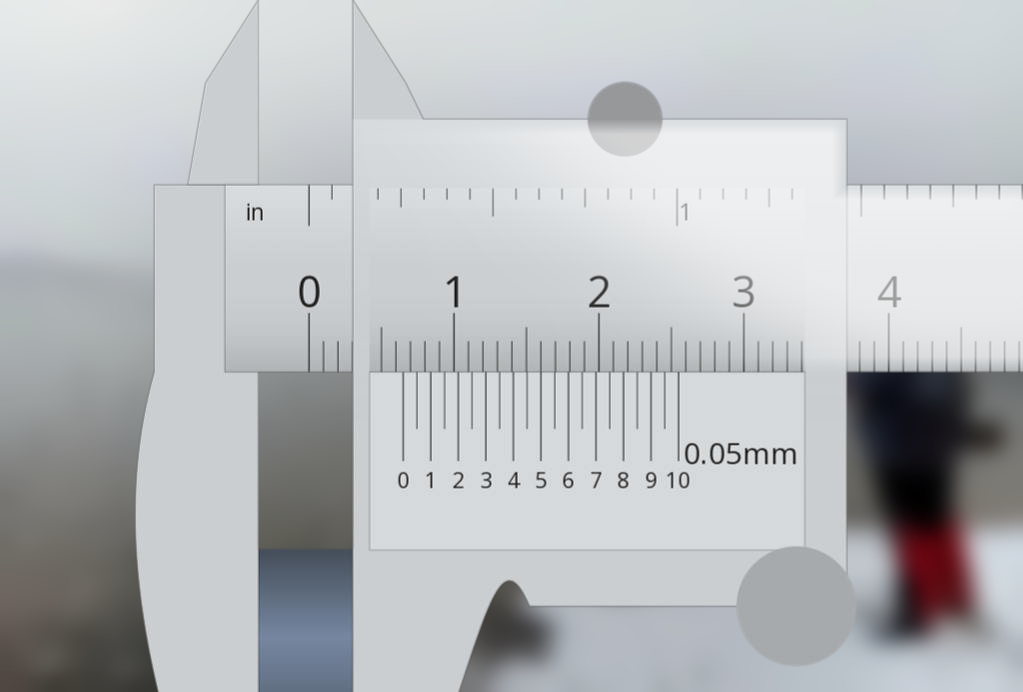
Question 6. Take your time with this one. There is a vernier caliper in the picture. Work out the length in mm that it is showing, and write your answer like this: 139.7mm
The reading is 6.5mm
